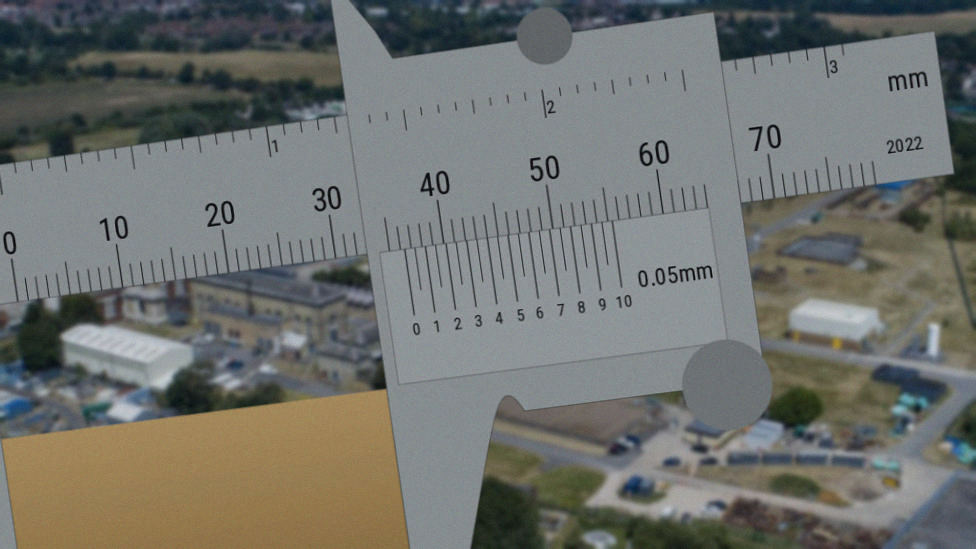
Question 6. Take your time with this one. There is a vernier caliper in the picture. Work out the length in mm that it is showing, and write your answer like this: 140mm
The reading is 36.4mm
